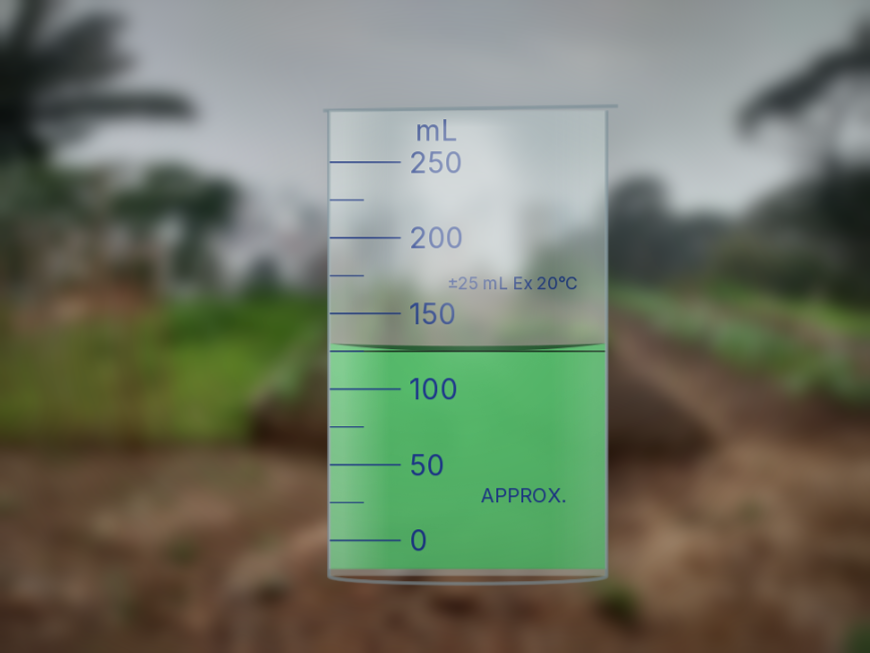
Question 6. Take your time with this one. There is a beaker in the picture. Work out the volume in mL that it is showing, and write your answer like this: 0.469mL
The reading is 125mL
